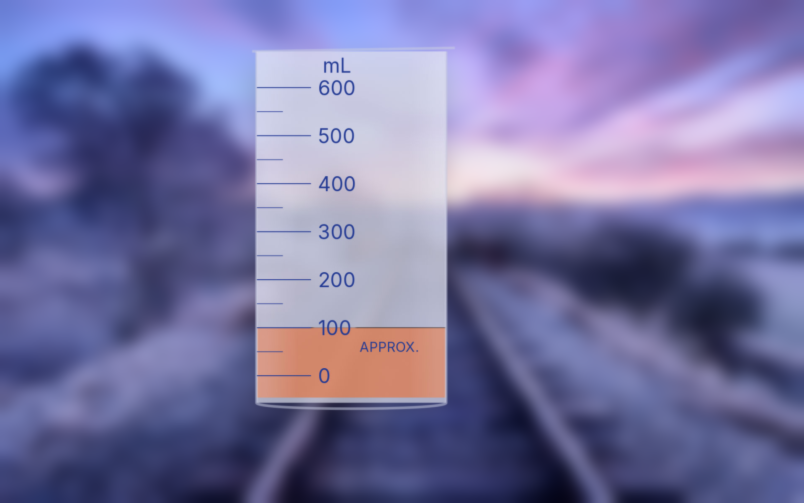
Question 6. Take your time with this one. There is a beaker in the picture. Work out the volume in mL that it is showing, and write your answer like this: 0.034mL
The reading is 100mL
